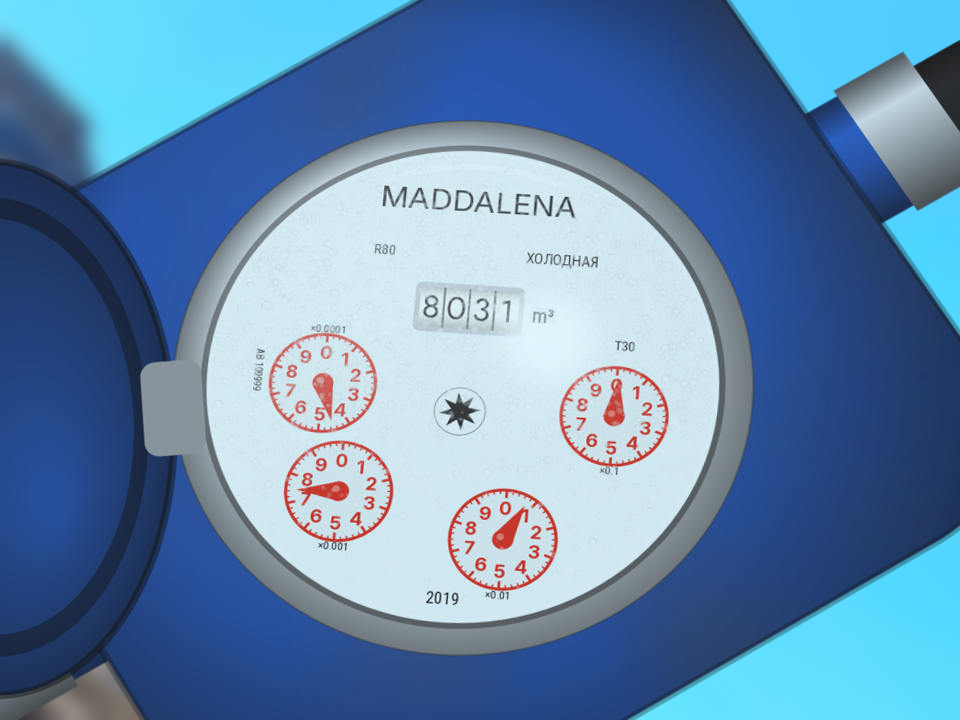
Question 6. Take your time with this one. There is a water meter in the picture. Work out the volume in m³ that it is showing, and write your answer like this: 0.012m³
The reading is 8031.0074m³
